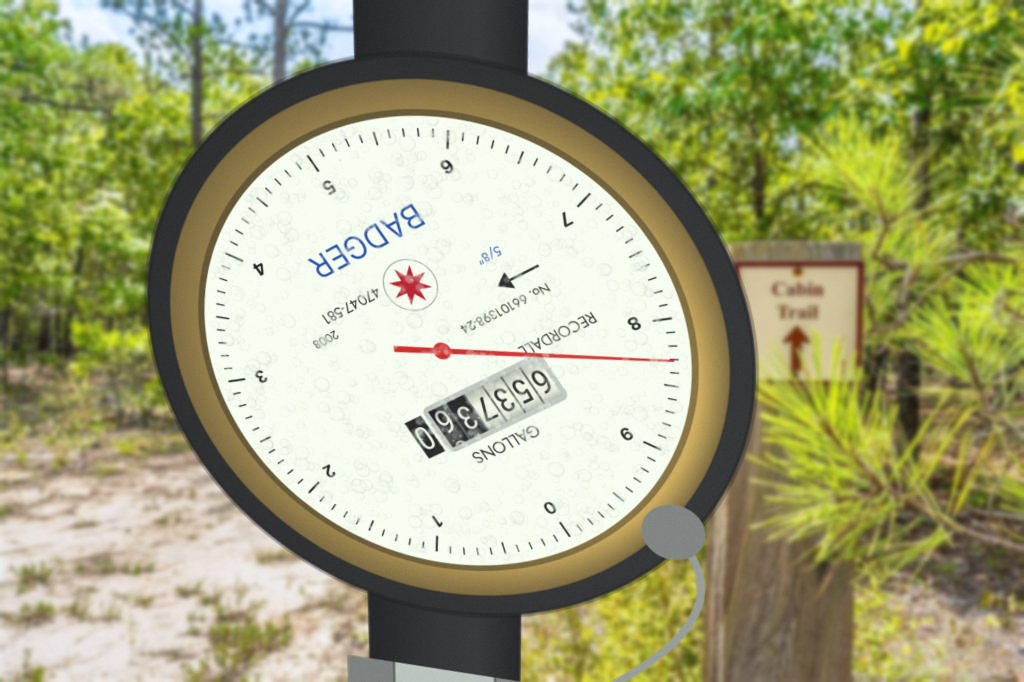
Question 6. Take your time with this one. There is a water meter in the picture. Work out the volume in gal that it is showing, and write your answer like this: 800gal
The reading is 6537358.3gal
